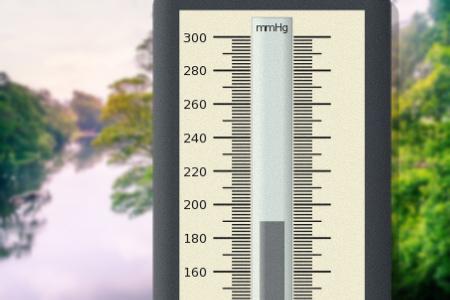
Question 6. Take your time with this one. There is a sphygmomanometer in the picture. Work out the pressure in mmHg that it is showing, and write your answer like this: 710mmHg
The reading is 190mmHg
